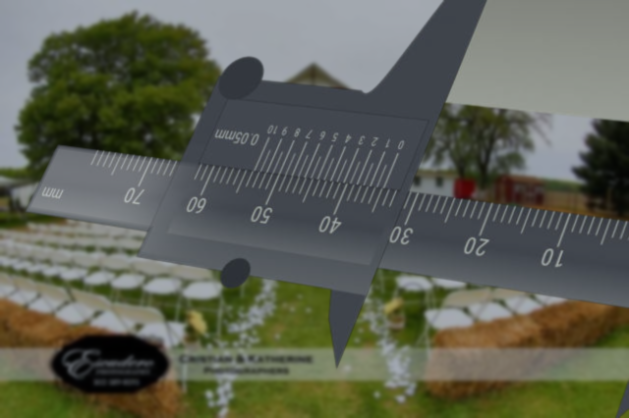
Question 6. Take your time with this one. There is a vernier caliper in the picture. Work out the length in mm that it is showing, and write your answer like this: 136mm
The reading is 34.8mm
